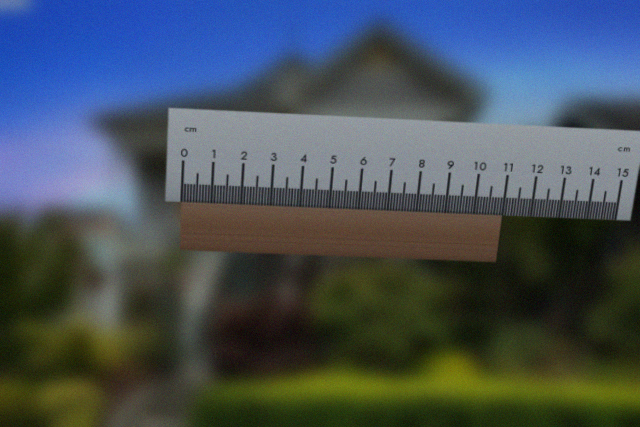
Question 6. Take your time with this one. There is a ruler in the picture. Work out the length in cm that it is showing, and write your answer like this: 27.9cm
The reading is 11cm
